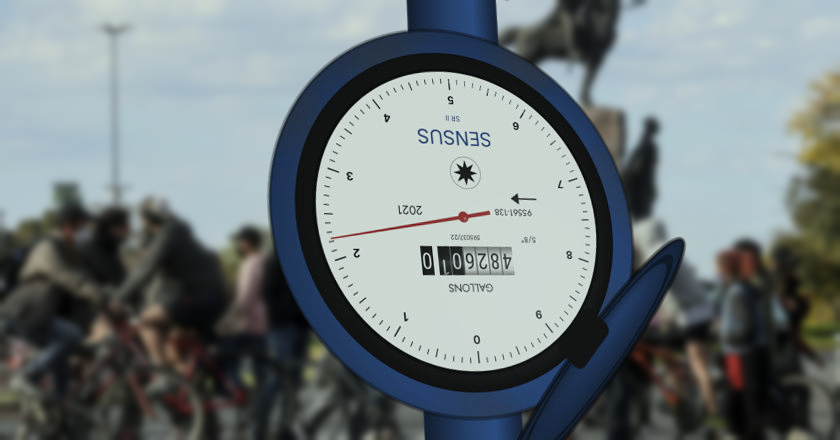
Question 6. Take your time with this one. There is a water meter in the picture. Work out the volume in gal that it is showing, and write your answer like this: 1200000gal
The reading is 4826012.2gal
